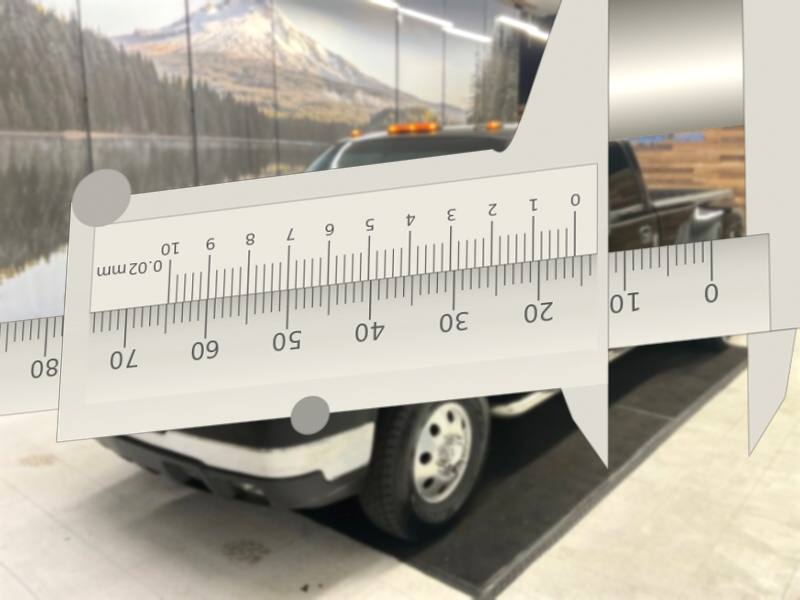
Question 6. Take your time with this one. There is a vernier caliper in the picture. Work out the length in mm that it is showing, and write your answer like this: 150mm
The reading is 15.8mm
